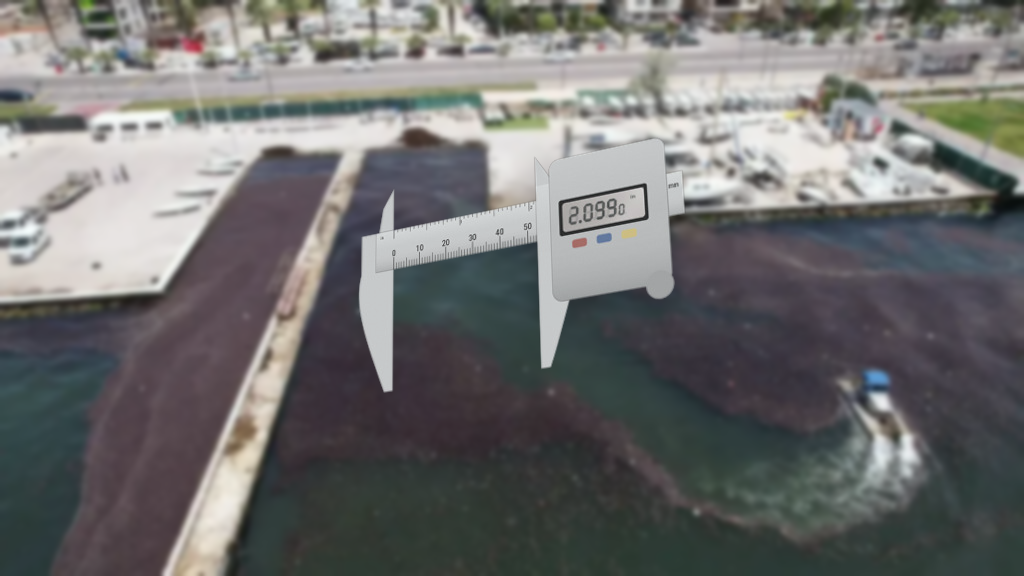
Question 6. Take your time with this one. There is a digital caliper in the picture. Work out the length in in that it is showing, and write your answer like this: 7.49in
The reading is 2.0990in
